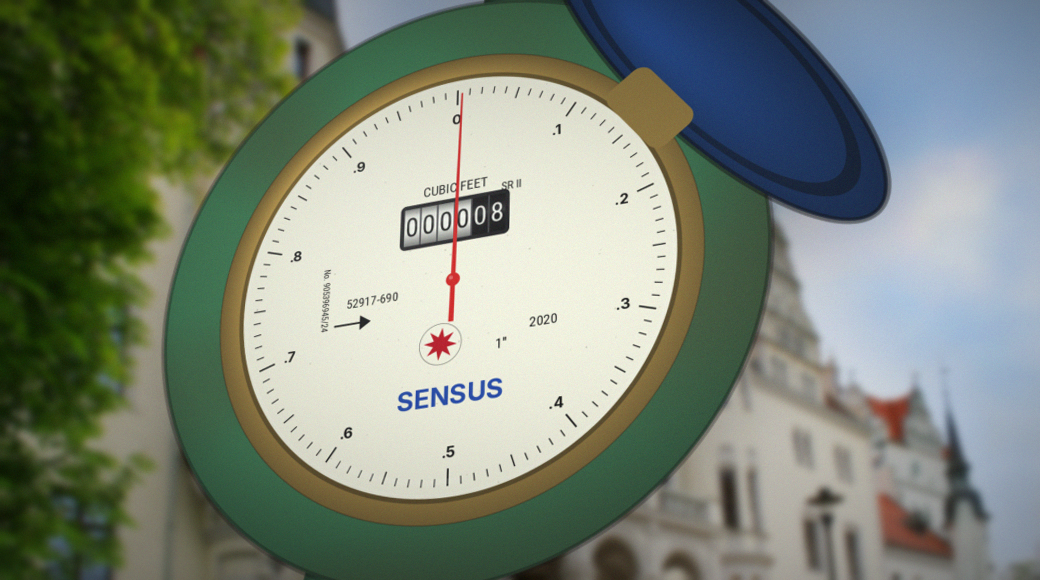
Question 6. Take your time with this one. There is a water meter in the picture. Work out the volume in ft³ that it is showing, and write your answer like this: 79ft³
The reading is 8.00ft³
